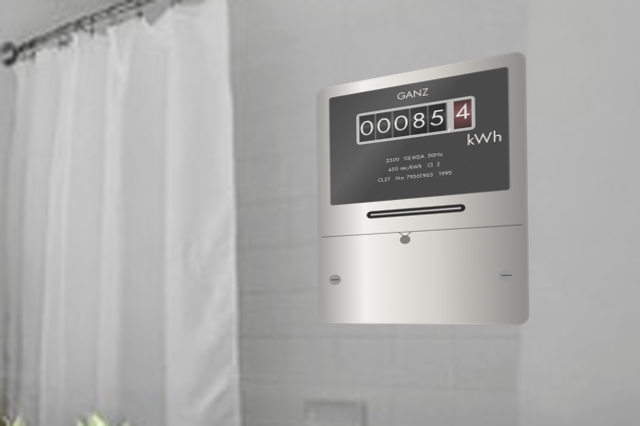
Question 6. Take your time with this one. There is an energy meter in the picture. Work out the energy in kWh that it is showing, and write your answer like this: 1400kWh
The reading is 85.4kWh
